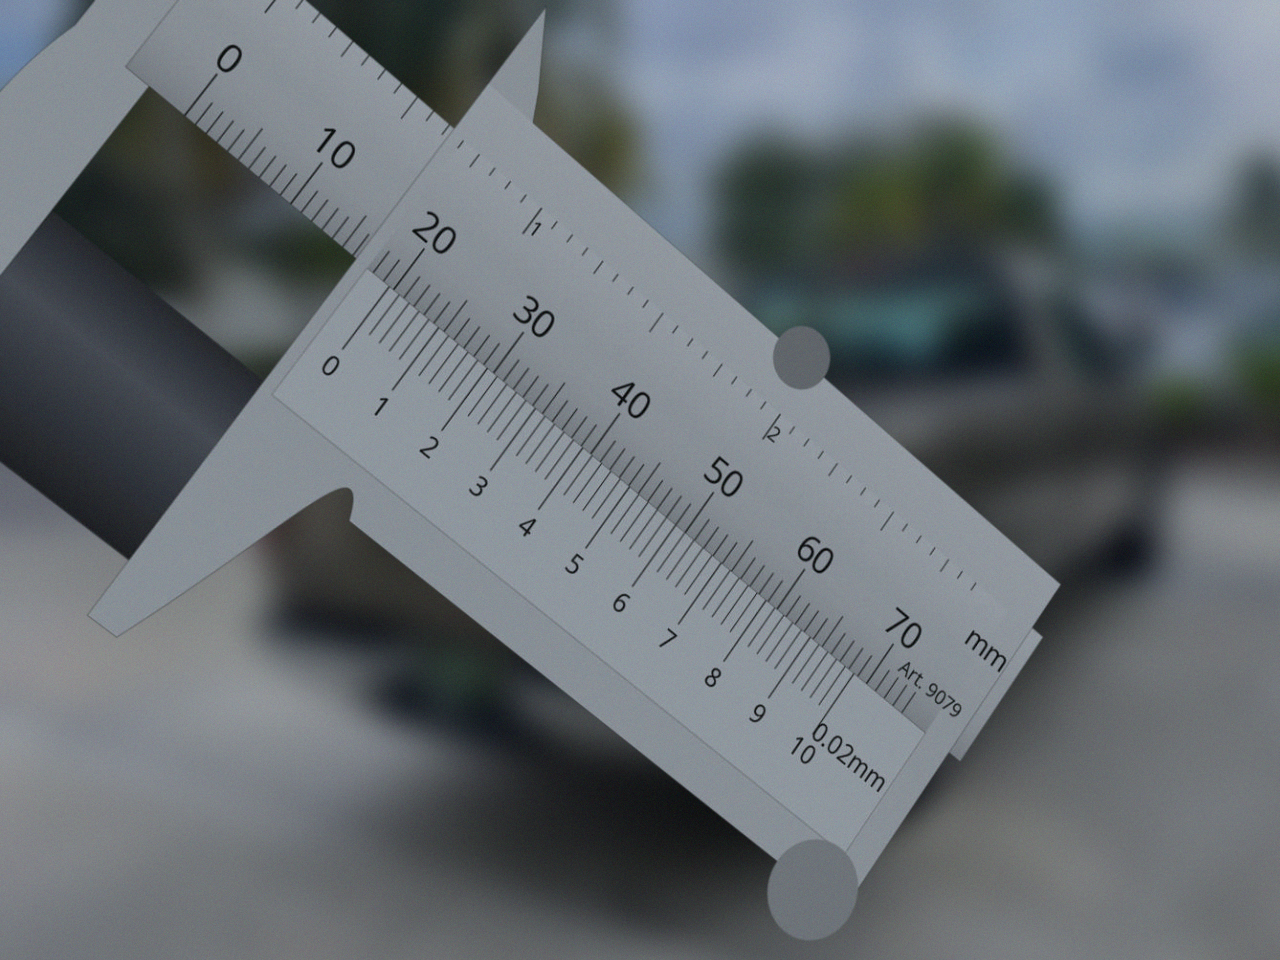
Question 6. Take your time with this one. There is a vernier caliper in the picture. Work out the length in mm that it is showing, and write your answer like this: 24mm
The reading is 19.6mm
